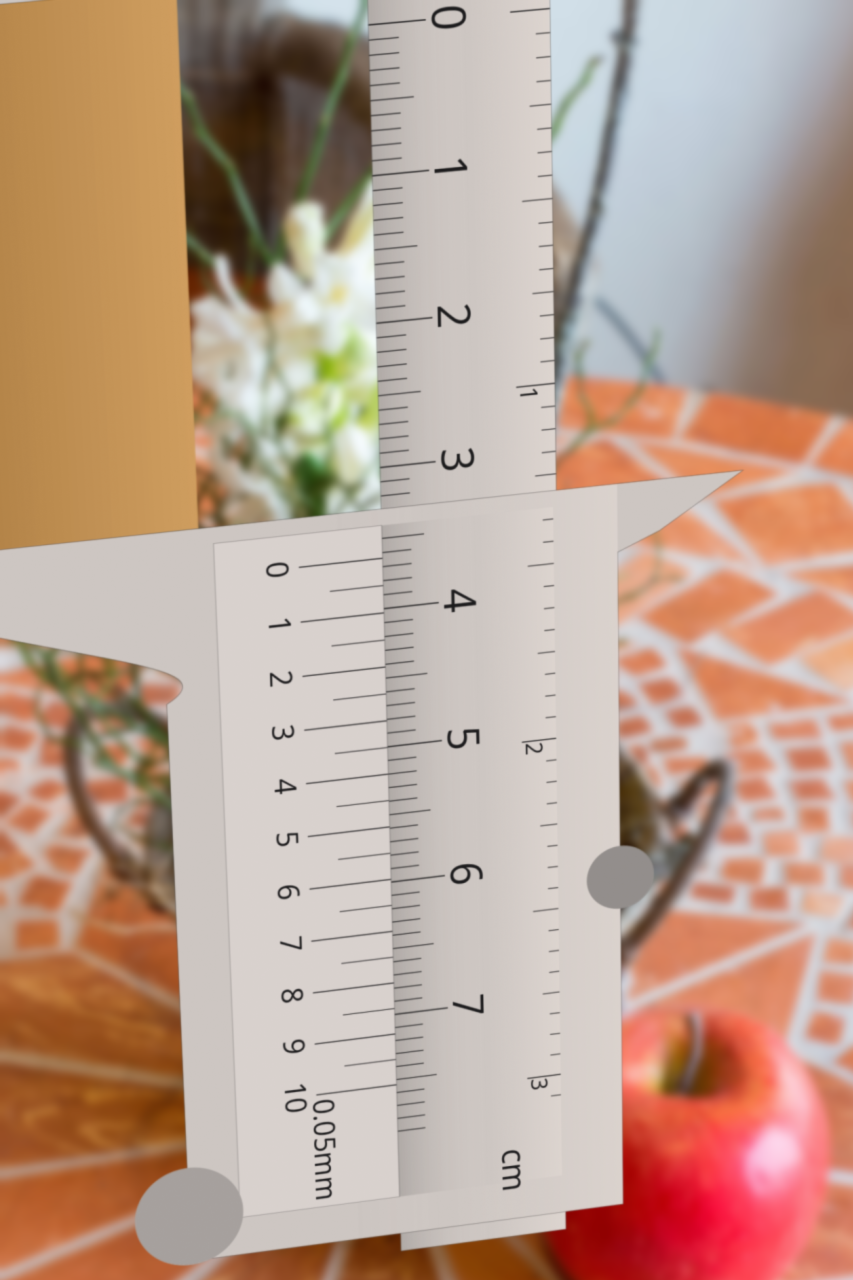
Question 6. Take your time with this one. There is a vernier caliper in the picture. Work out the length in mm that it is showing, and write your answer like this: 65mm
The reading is 36.4mm
